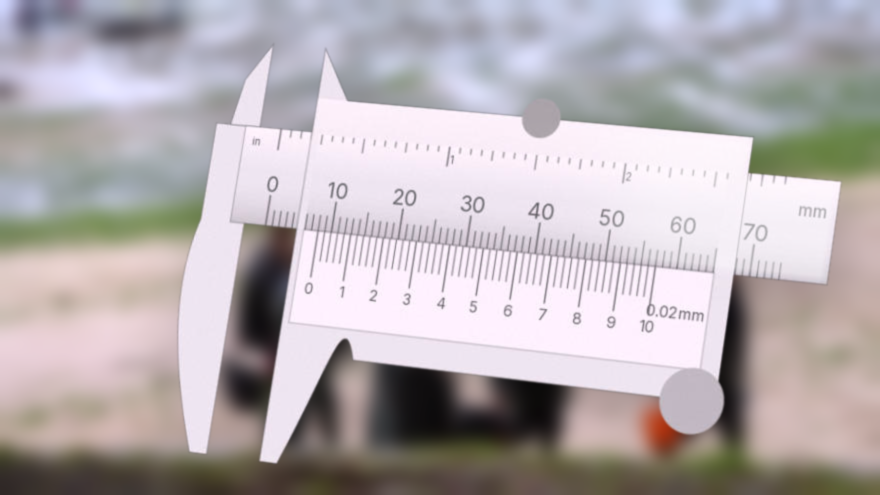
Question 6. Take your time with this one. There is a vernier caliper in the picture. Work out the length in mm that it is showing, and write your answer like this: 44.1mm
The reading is 8.0mm
